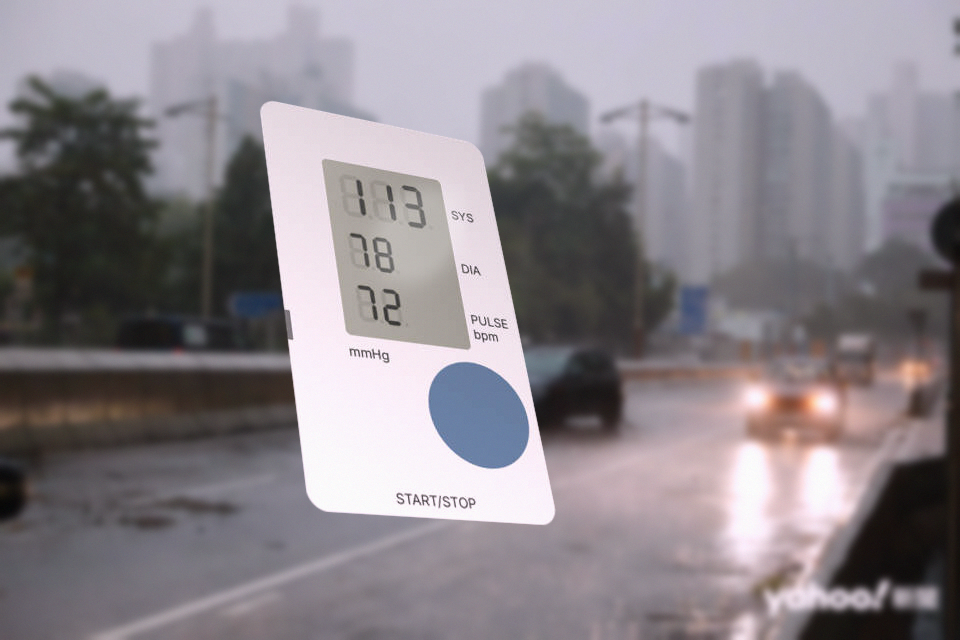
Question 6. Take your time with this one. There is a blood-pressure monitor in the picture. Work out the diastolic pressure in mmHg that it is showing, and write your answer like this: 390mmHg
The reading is 78mmHg
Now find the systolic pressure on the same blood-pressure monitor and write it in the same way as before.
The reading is 113mmHg
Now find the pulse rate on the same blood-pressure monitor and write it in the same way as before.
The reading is 72bpm
